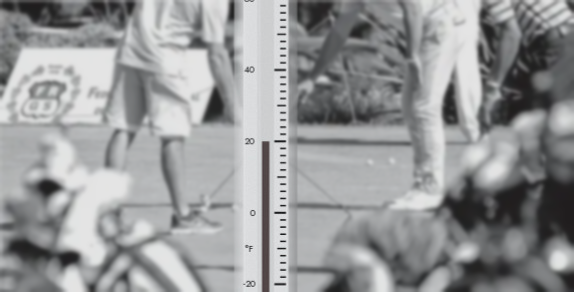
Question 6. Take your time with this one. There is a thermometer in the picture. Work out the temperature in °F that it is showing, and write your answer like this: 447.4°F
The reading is 20°F
